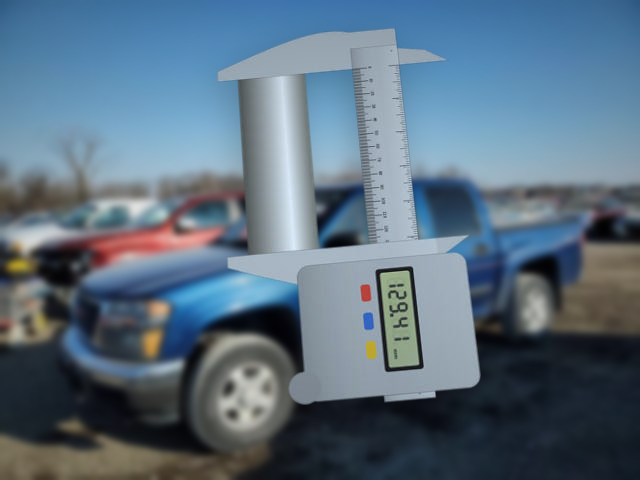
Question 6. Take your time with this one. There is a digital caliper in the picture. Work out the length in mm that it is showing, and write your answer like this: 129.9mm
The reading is 129.41mm
